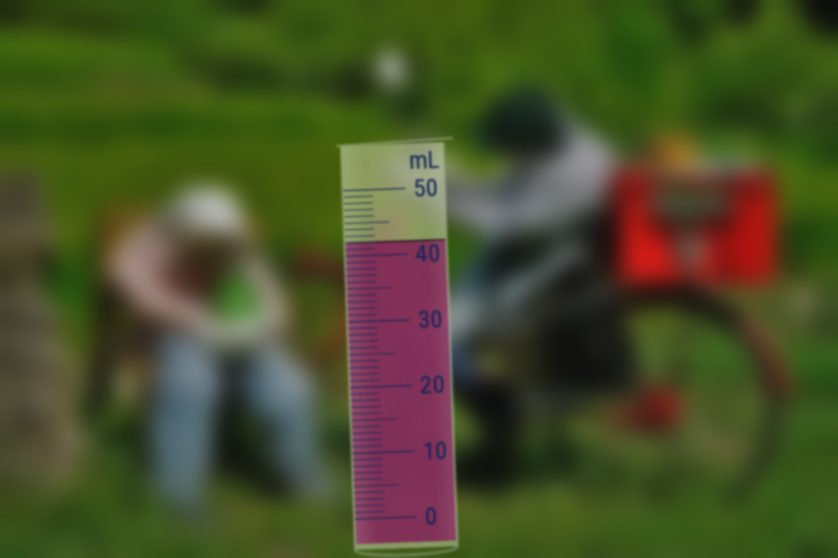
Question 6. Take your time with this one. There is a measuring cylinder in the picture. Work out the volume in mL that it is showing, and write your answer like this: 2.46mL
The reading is 42mL
